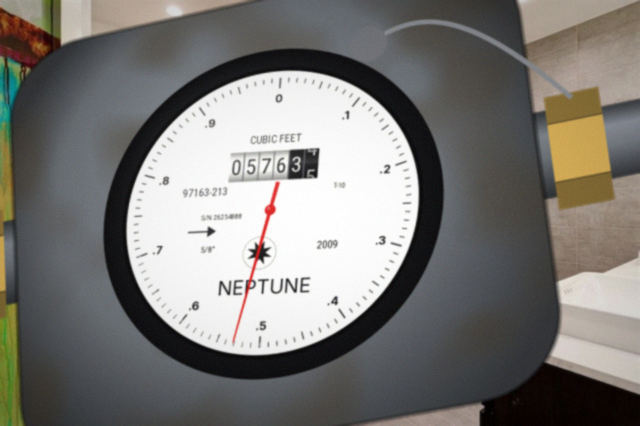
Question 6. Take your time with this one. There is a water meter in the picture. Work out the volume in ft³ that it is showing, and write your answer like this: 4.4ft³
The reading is 57634.53ft³
